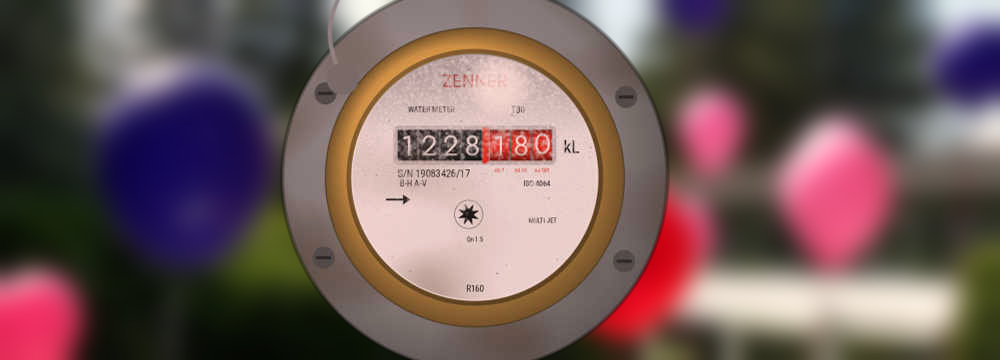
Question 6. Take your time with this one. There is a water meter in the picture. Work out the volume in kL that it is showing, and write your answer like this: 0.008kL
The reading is 1228.180kL
